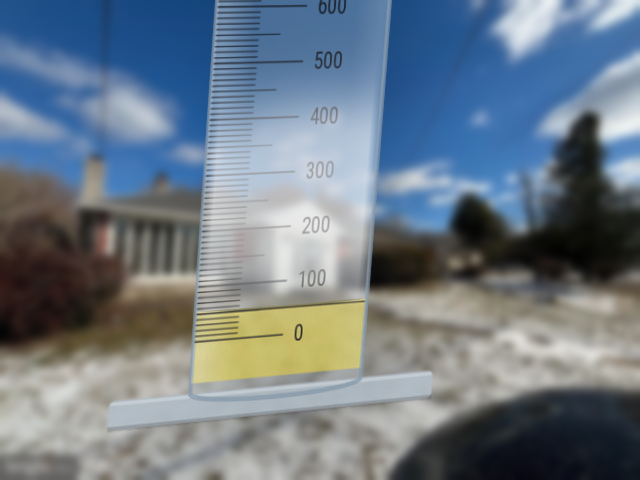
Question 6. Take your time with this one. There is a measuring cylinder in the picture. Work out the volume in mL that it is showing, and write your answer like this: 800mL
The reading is 50mL
